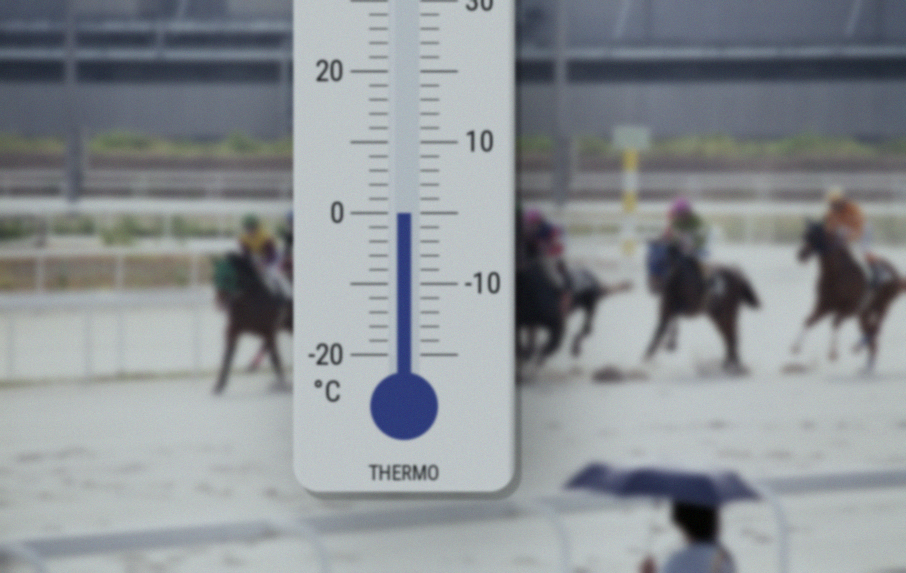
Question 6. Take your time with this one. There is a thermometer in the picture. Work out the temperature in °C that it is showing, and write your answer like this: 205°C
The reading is 0°C
